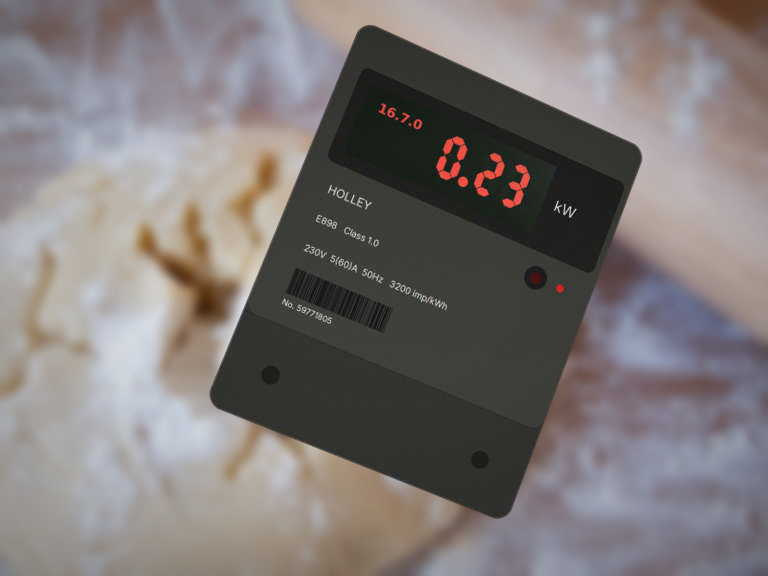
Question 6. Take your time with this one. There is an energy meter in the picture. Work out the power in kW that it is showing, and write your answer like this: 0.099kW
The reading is 0.23kW
